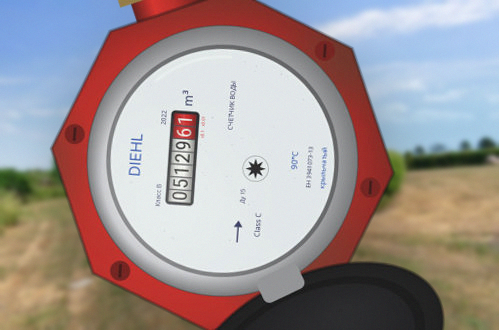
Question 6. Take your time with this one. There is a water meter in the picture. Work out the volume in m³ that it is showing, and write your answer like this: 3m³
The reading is 5129.61m³
